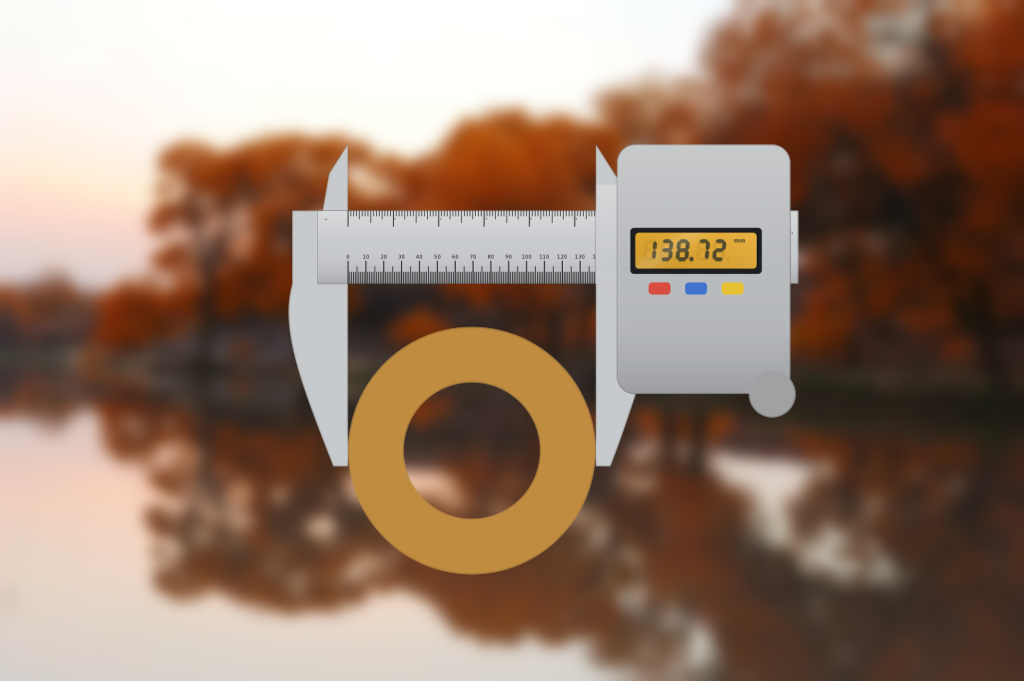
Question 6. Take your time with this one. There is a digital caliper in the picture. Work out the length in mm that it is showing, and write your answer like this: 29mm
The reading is 138.72mm
